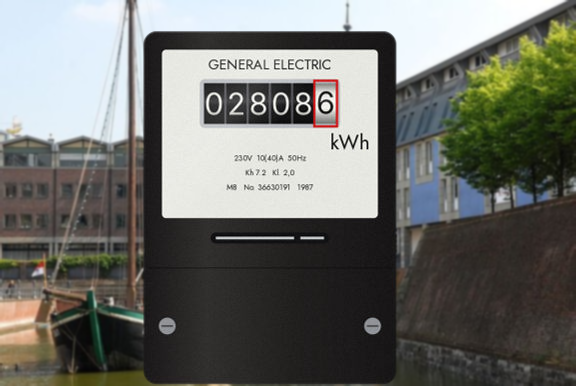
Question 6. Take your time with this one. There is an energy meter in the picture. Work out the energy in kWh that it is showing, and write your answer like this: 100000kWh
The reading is 2808.6kWh
